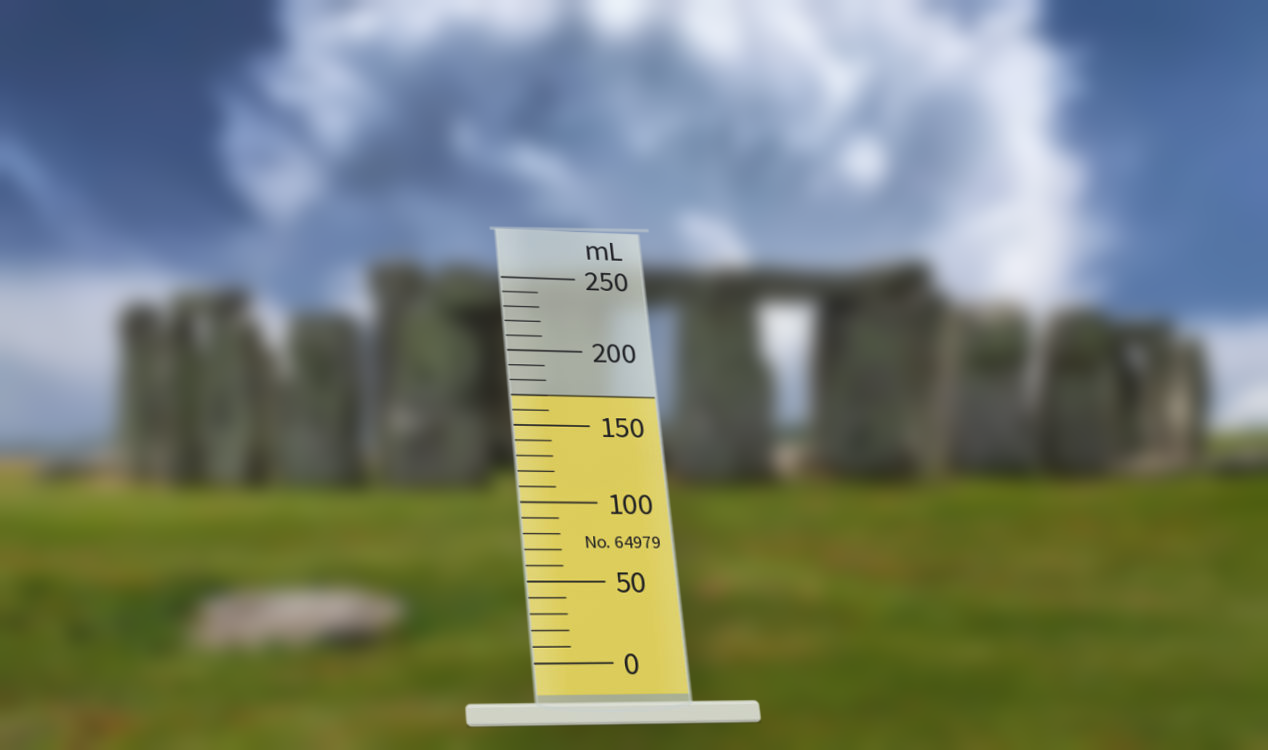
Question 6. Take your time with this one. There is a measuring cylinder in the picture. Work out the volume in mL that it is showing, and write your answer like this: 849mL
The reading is 170mL
